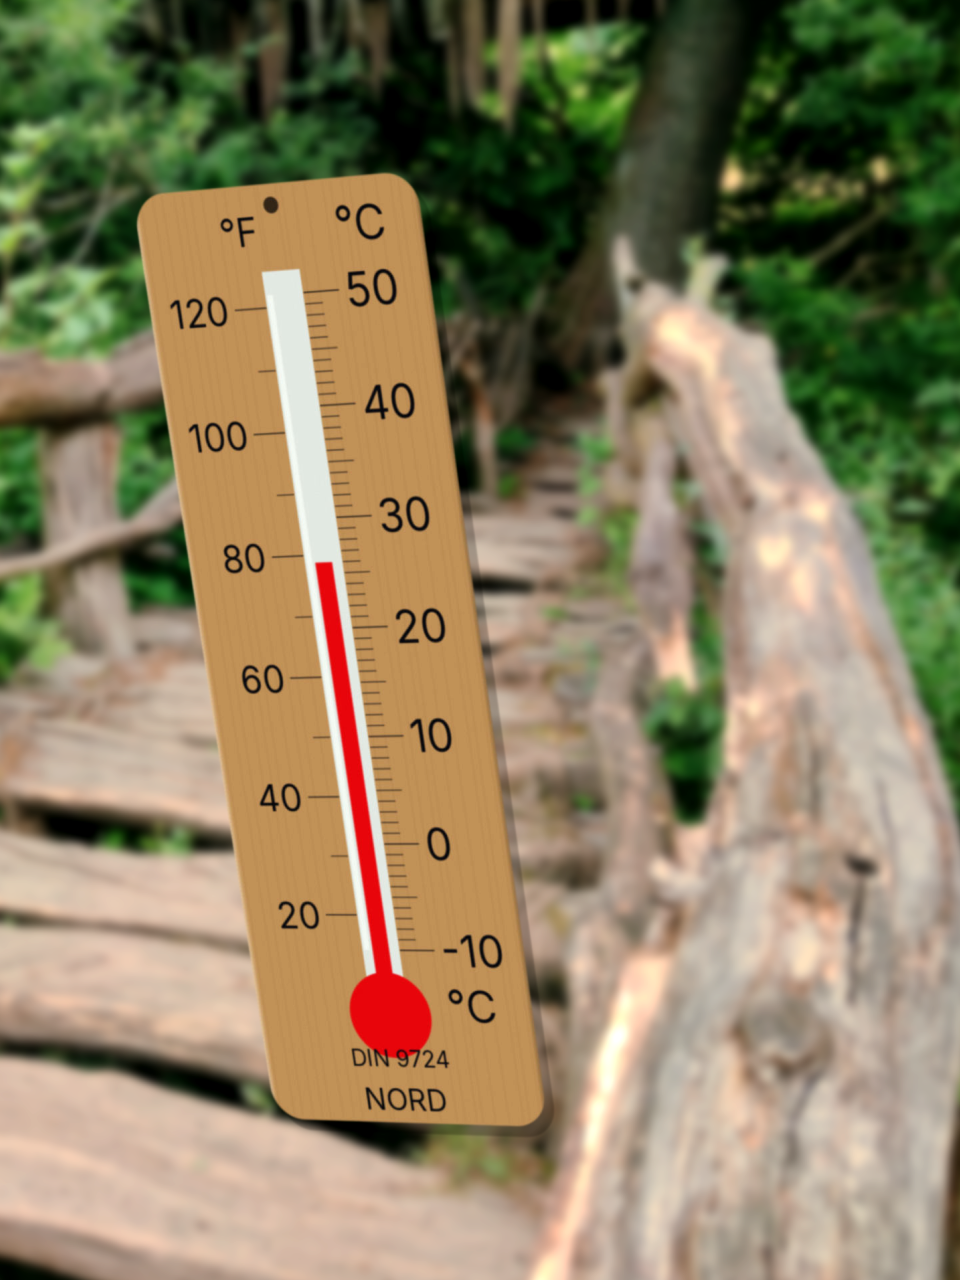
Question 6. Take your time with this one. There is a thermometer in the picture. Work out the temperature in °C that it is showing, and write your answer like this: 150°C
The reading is 26°C
